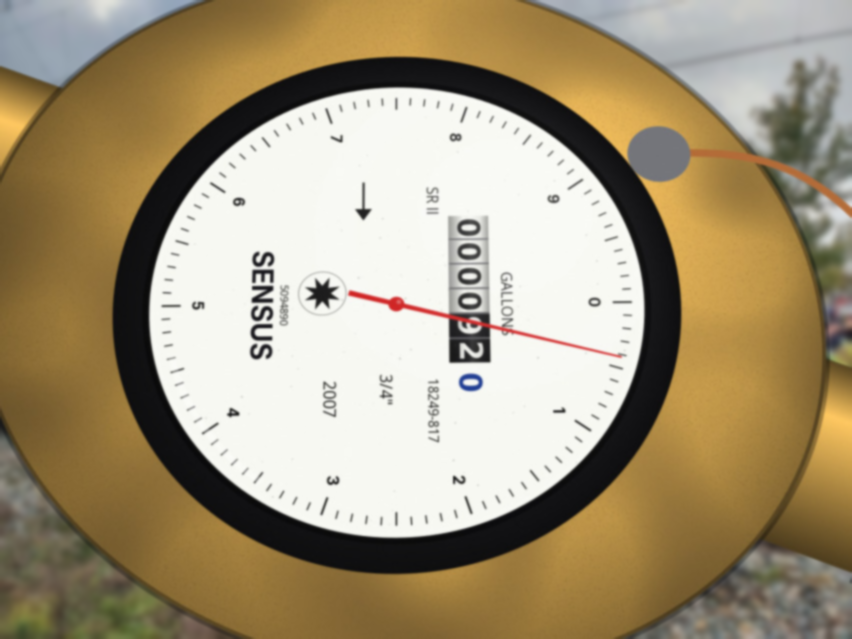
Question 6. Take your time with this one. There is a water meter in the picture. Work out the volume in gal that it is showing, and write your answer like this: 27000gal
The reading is 920.4gal
